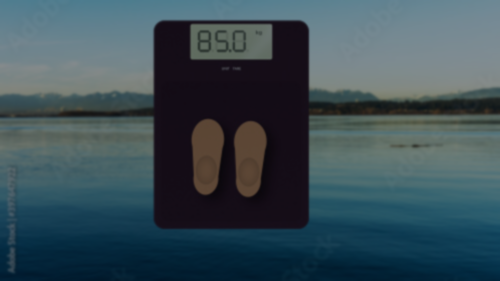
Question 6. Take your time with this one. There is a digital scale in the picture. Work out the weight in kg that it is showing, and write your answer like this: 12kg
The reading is 85.0kg
